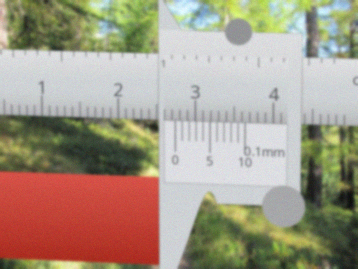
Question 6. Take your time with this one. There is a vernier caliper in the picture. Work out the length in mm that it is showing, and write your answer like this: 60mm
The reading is 27.4mm
